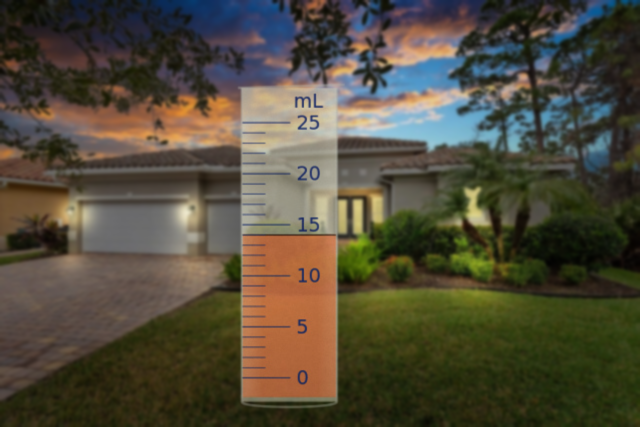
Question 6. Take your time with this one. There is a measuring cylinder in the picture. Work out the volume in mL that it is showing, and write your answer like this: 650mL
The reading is 14mL
